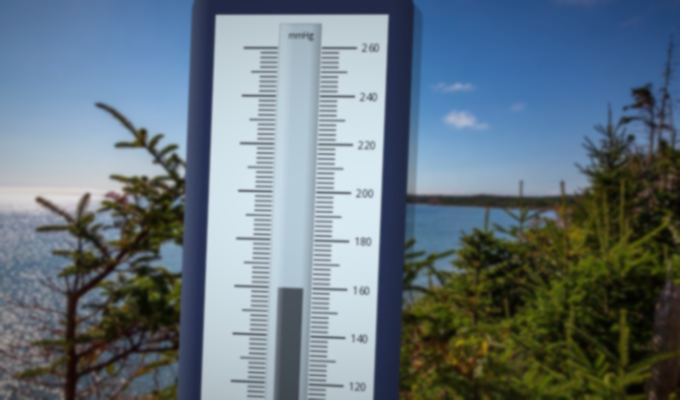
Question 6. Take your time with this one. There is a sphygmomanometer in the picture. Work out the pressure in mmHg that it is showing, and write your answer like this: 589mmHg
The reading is 160mmHg
